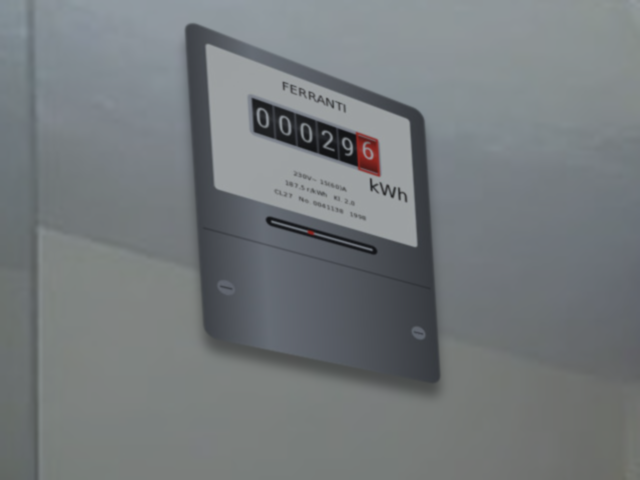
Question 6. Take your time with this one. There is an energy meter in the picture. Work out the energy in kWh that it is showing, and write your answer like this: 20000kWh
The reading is 29.6kWh
